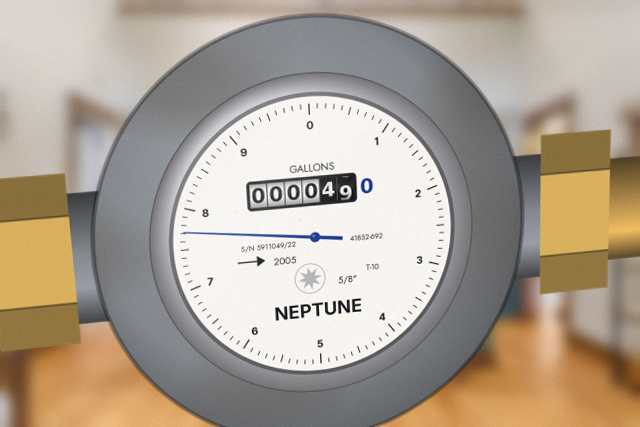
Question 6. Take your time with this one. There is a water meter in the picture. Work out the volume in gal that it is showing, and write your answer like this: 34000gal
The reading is 487.7gal
